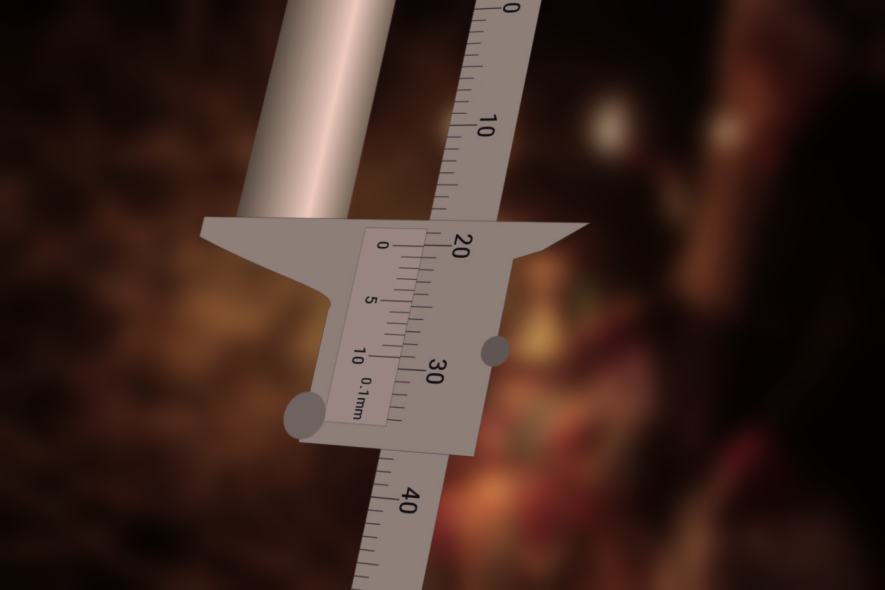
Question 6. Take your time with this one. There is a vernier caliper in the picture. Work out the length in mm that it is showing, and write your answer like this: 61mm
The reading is 20.1mm
